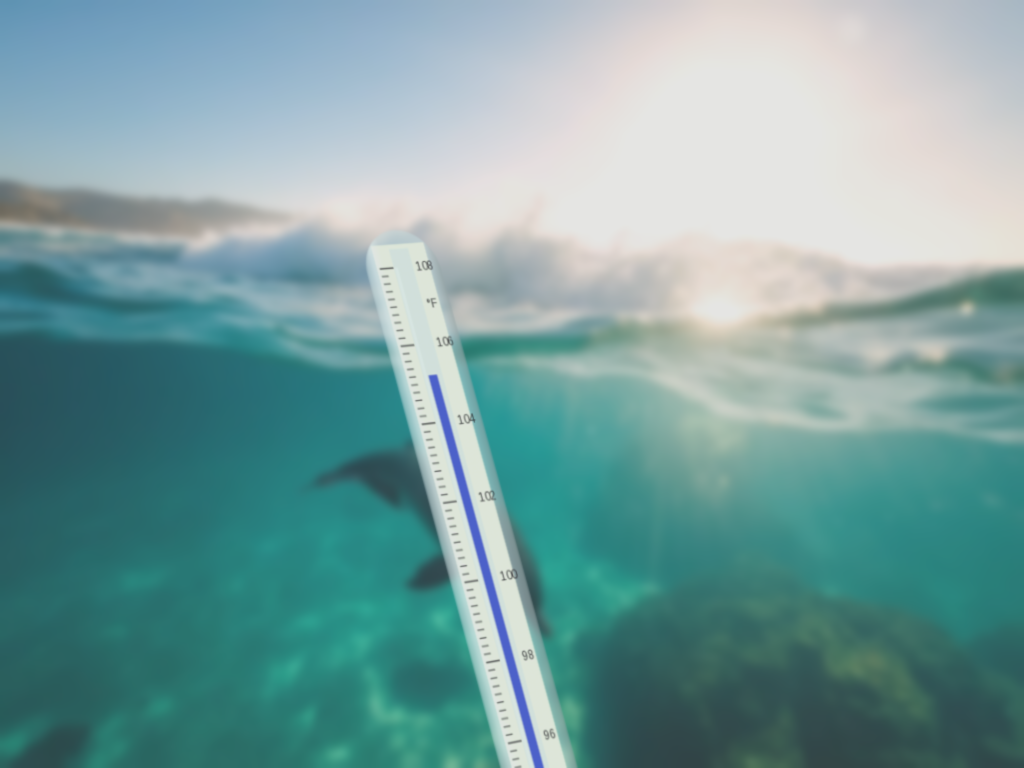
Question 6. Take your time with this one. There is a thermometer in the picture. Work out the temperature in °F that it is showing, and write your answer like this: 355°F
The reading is 105.2°F
